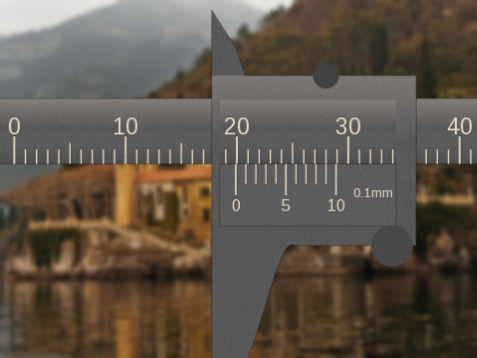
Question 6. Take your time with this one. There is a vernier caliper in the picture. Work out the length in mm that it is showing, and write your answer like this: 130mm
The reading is 19.9mm
